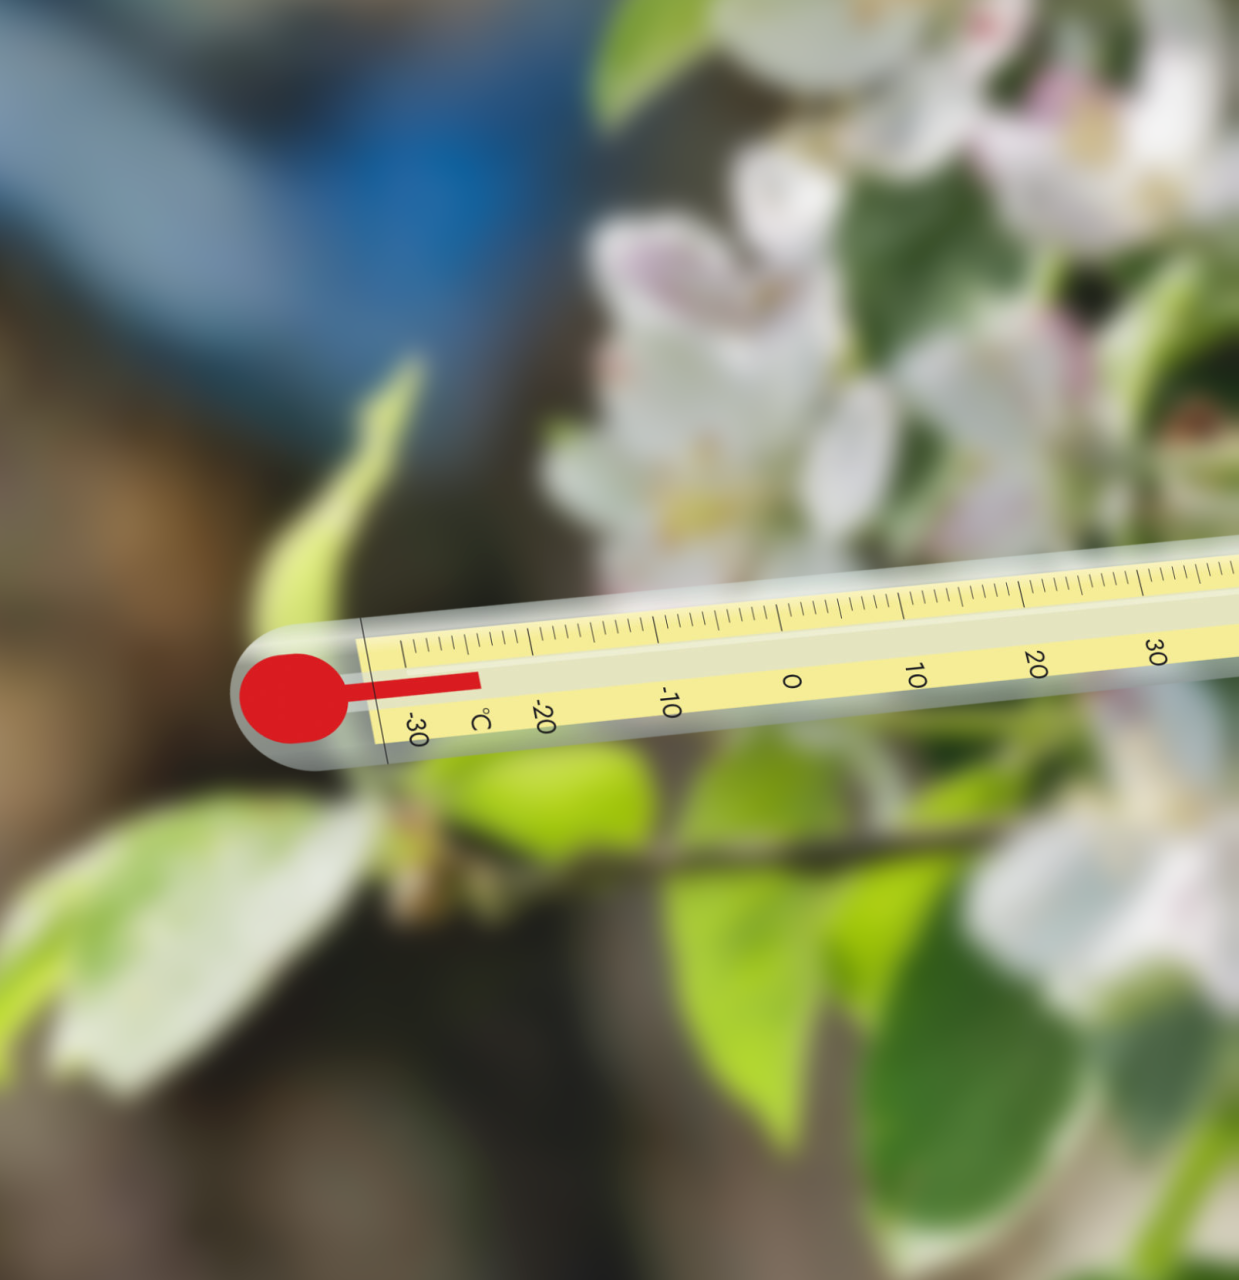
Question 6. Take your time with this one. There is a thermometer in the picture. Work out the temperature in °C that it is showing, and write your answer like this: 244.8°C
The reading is -24.5°C
